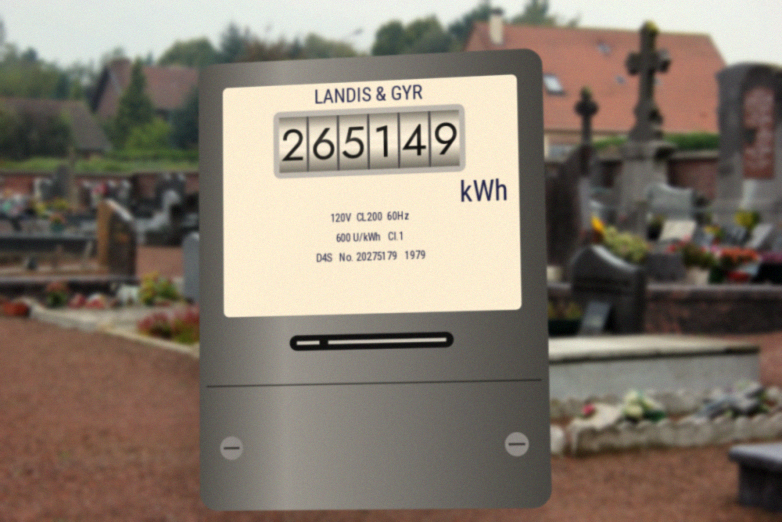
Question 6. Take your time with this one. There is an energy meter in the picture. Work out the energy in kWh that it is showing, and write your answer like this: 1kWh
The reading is 265149kWh
